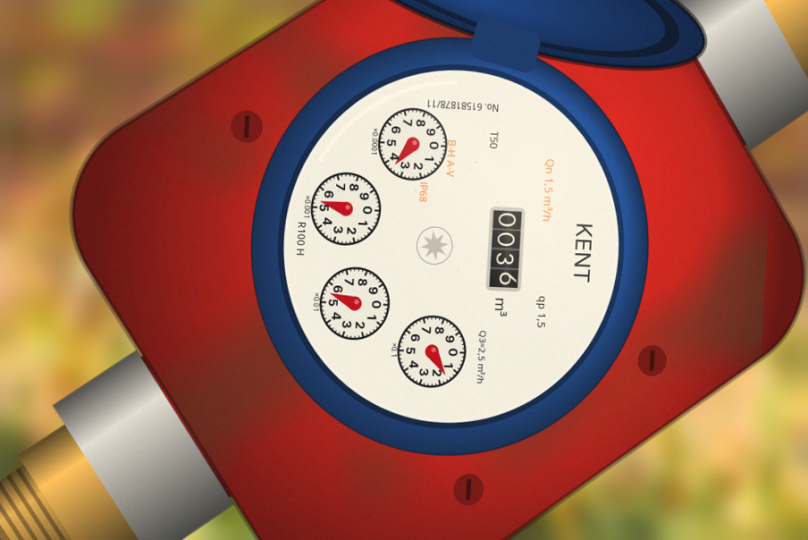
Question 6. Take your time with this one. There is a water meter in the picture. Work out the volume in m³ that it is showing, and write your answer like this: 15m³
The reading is 36.1553m³
